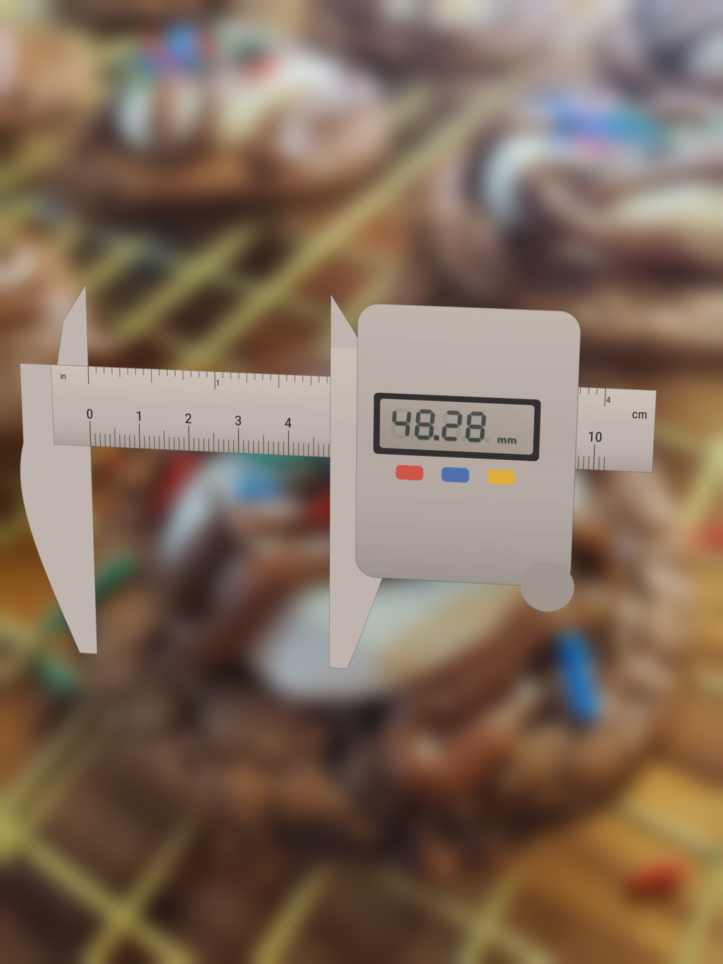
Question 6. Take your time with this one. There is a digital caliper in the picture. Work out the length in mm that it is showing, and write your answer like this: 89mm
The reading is 48.28mm
